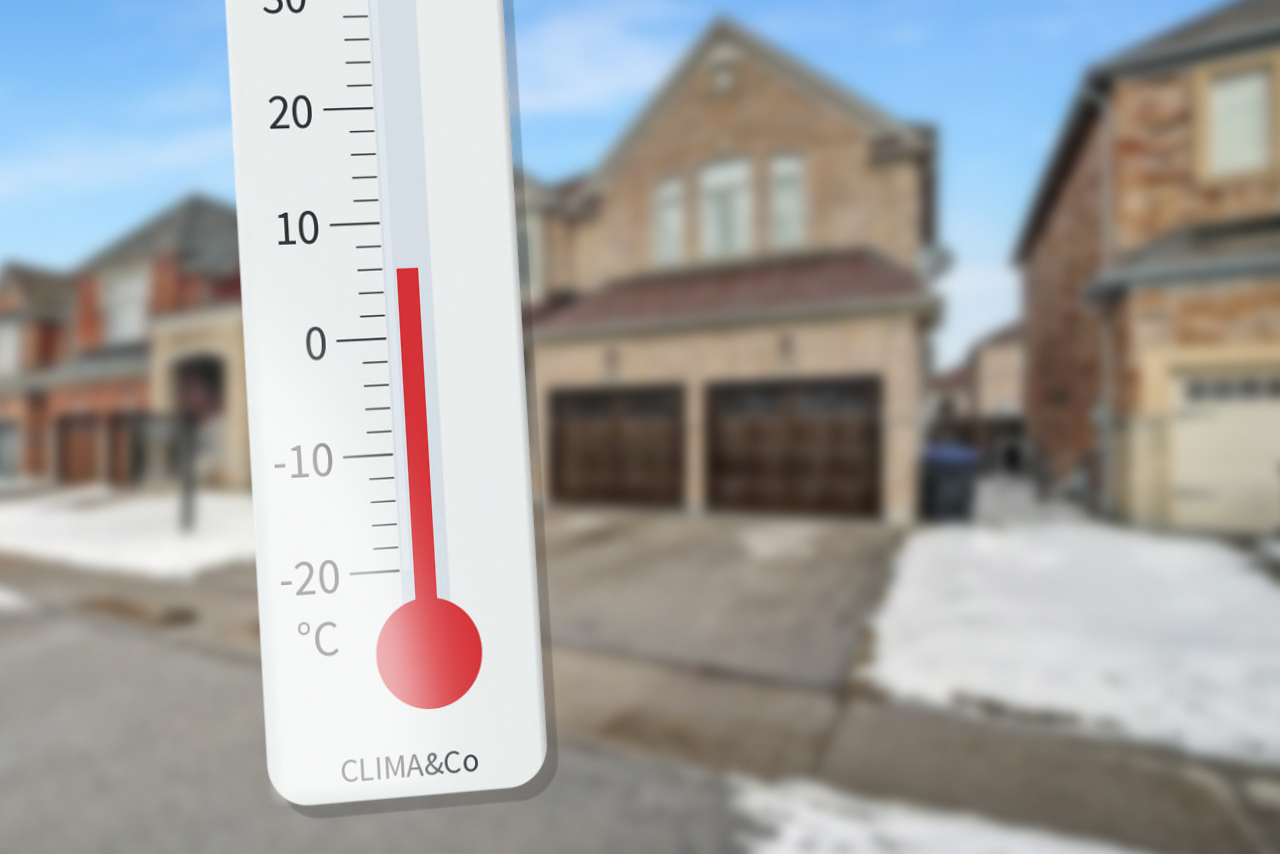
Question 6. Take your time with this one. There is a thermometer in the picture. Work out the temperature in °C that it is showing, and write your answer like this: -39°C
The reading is 6°C
